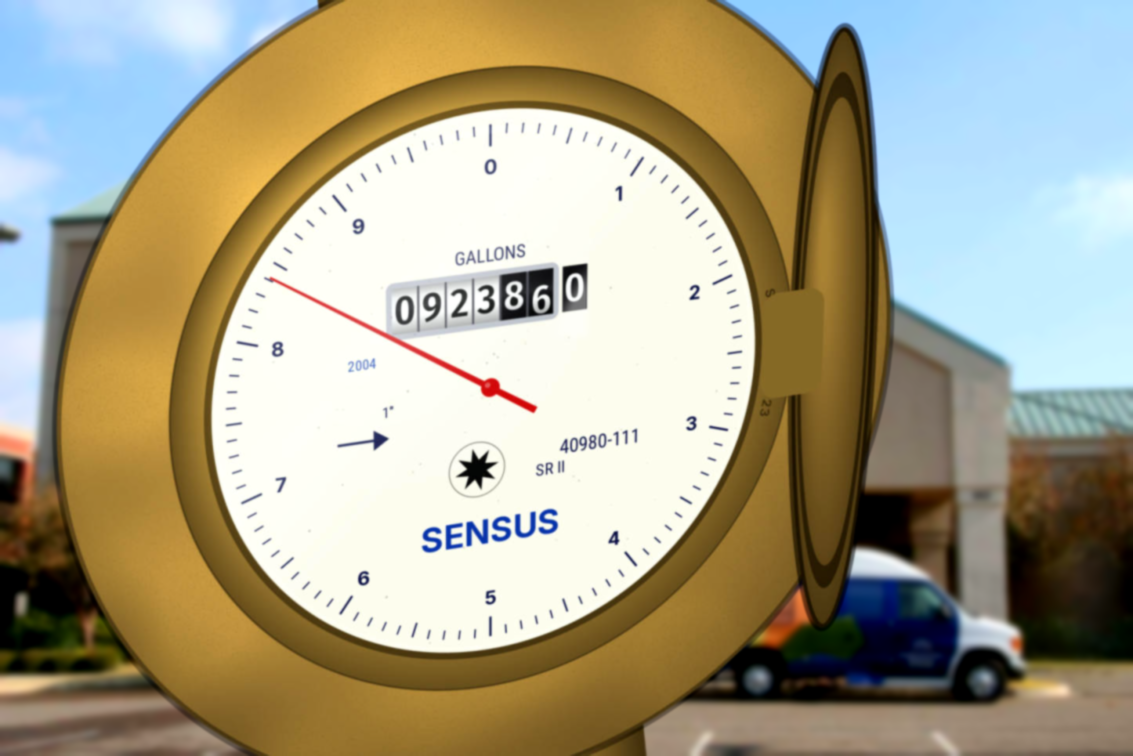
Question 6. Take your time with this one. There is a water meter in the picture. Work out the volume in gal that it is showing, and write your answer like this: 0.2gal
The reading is 923858.4gal
